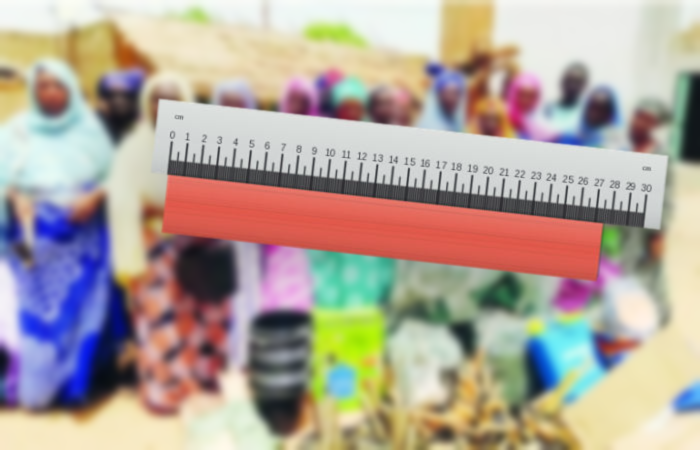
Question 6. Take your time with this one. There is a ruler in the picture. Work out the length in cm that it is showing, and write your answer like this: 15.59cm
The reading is 27.5cm
